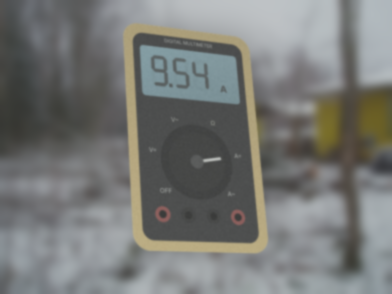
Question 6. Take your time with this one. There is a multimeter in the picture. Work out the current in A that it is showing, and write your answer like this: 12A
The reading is 9.54A
